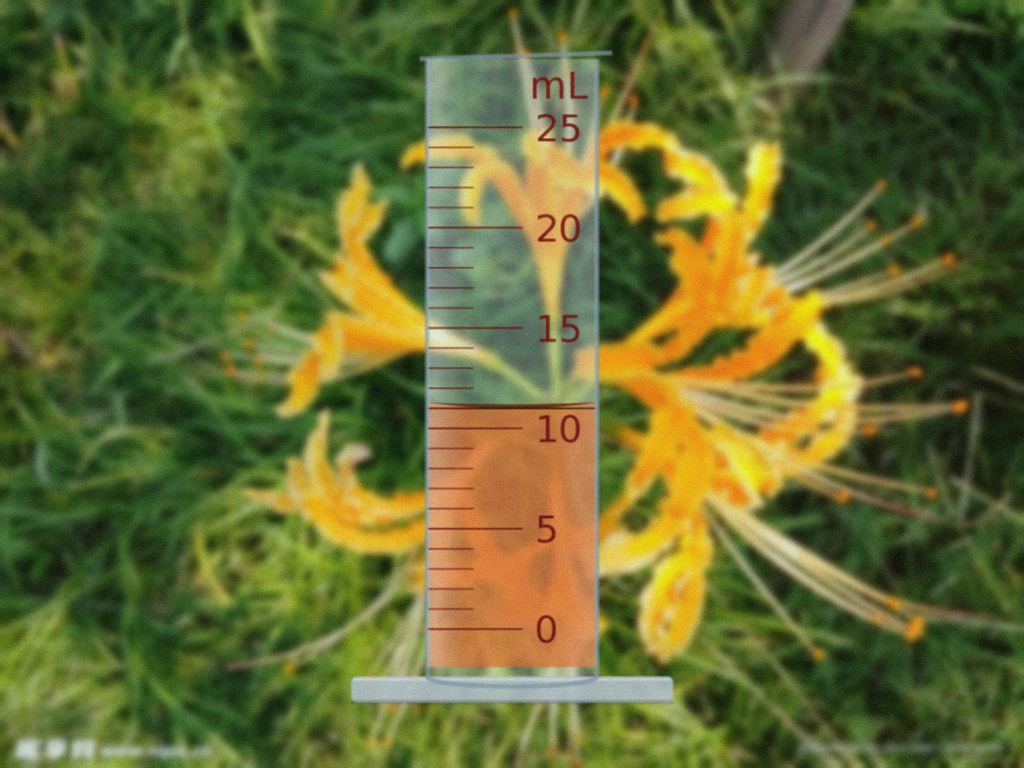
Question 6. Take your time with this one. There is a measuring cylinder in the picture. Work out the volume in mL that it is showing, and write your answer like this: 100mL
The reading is 11mL
